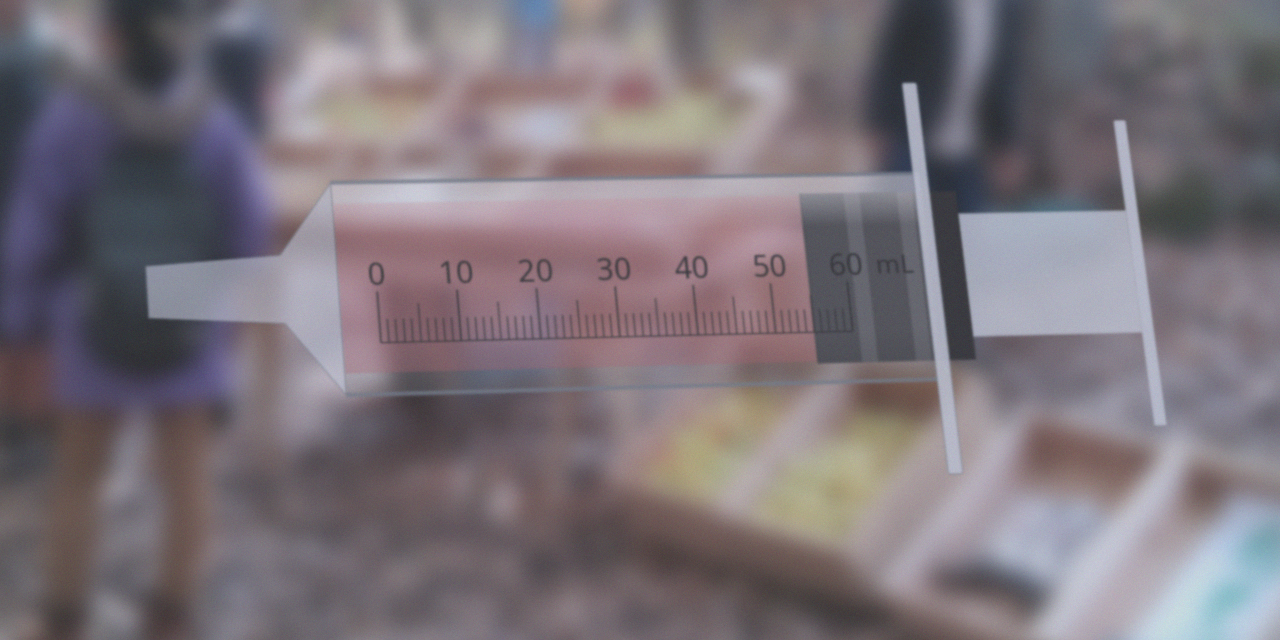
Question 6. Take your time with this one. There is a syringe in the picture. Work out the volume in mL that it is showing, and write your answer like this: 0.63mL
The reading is 55mL
